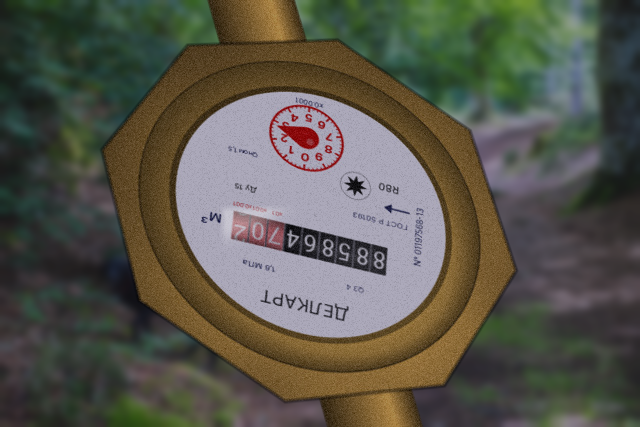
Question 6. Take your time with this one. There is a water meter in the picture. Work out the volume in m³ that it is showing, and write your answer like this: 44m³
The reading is 885864.7022m³
